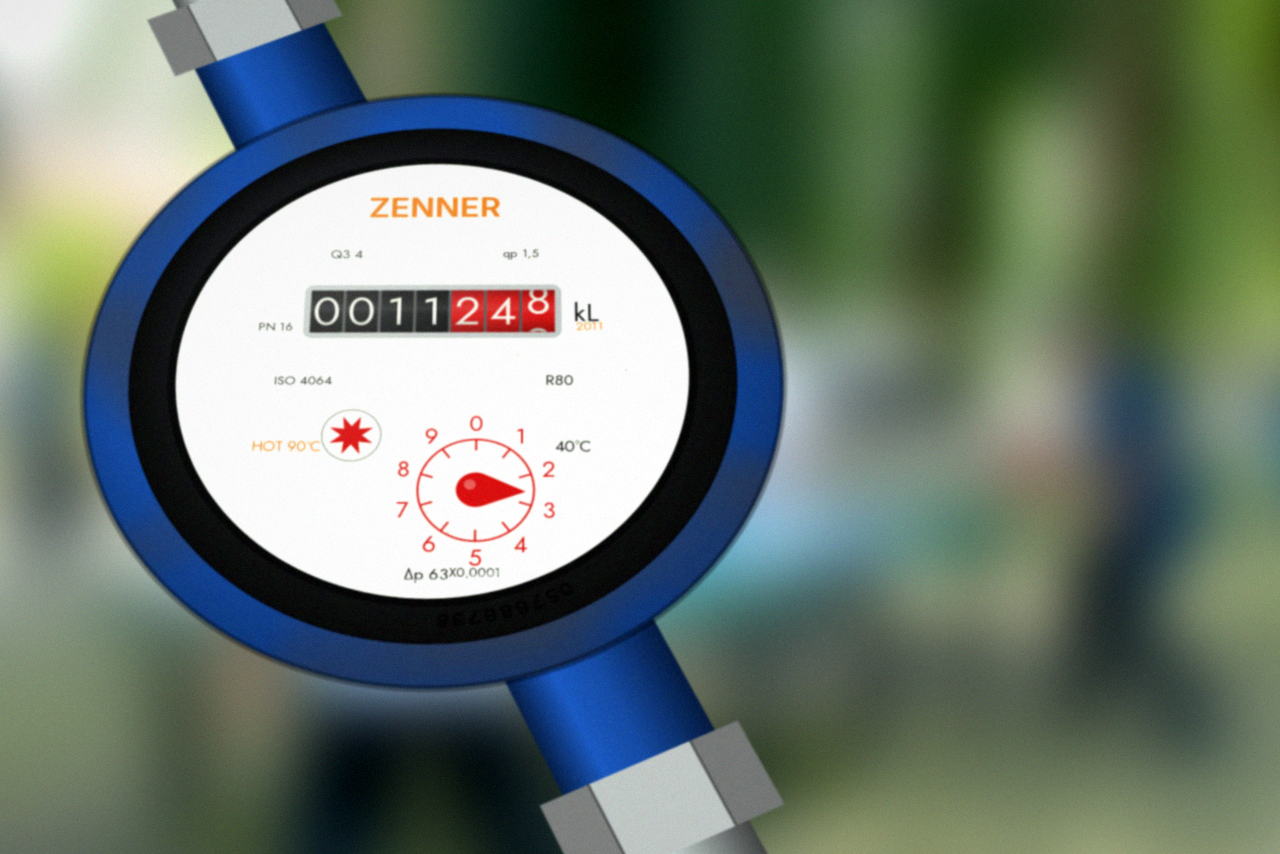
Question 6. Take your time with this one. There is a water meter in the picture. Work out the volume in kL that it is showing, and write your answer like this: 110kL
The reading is 11.2482kL
